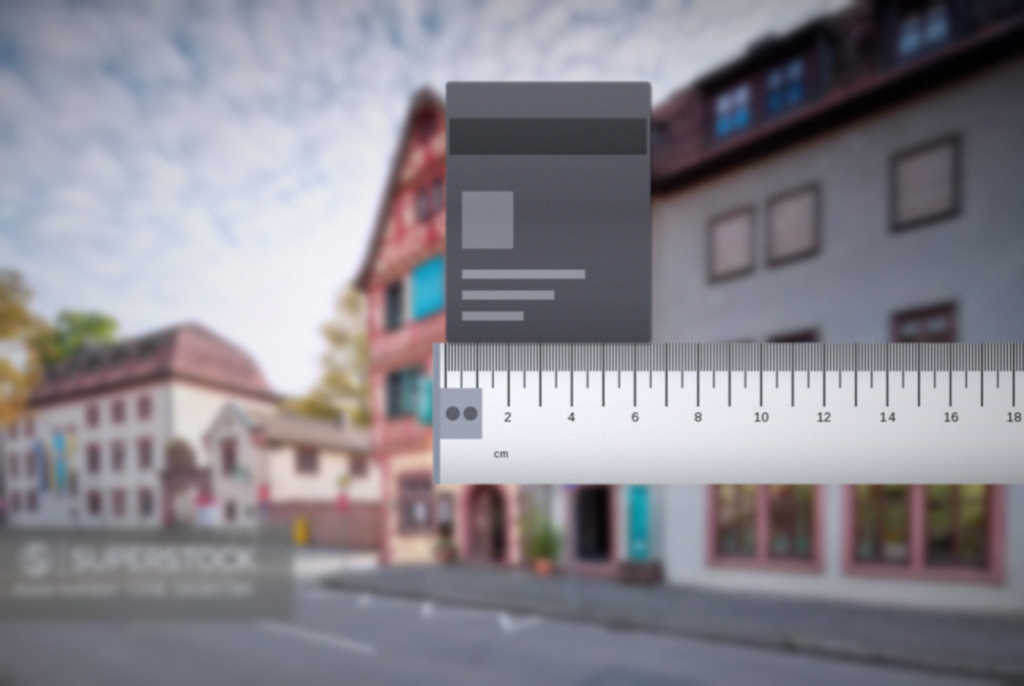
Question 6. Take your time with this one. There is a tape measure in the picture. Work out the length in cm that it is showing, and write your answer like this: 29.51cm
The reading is 6.5cm
